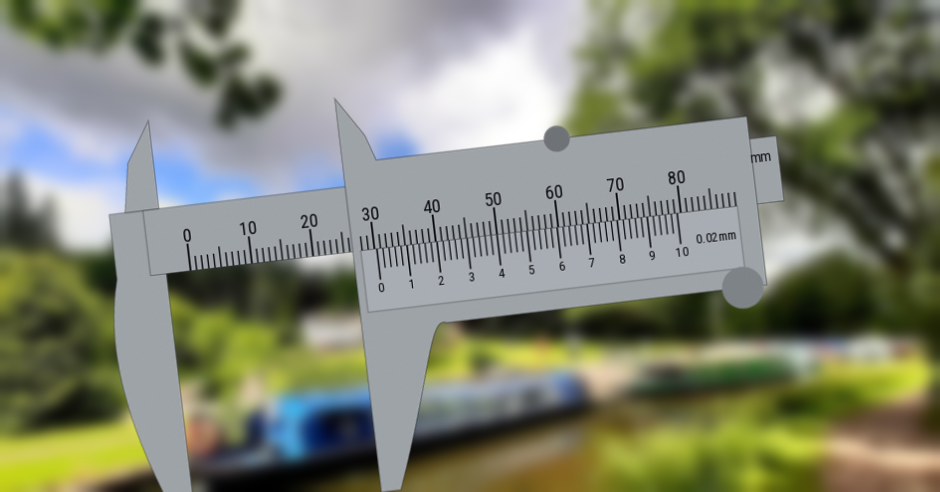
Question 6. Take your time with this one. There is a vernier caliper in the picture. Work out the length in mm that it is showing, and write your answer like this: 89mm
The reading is 30.4mm
